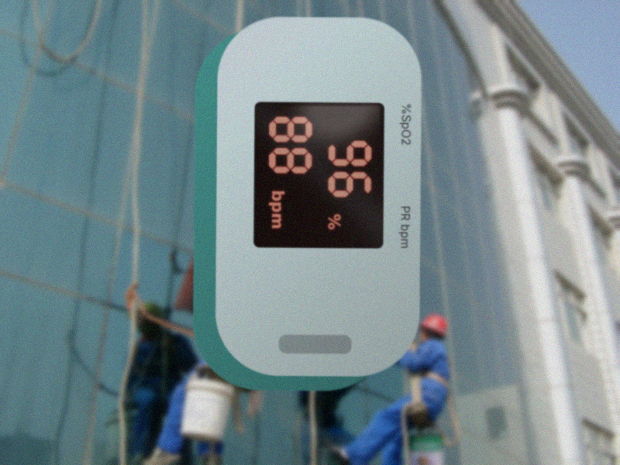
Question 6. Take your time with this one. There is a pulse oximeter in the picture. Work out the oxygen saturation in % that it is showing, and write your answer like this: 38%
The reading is 96%
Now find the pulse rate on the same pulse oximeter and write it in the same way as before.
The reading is 88bpm
